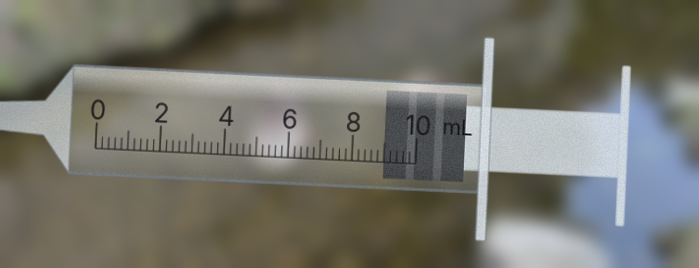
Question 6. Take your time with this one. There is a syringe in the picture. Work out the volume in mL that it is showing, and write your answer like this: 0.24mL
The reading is 9mL
